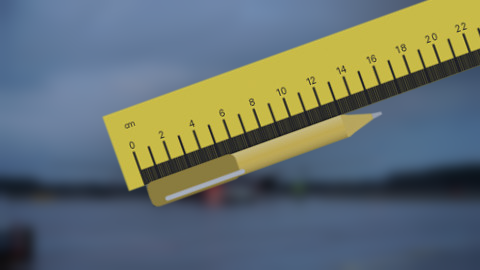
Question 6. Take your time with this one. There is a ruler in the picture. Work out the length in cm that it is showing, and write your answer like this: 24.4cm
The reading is 15.5cm
